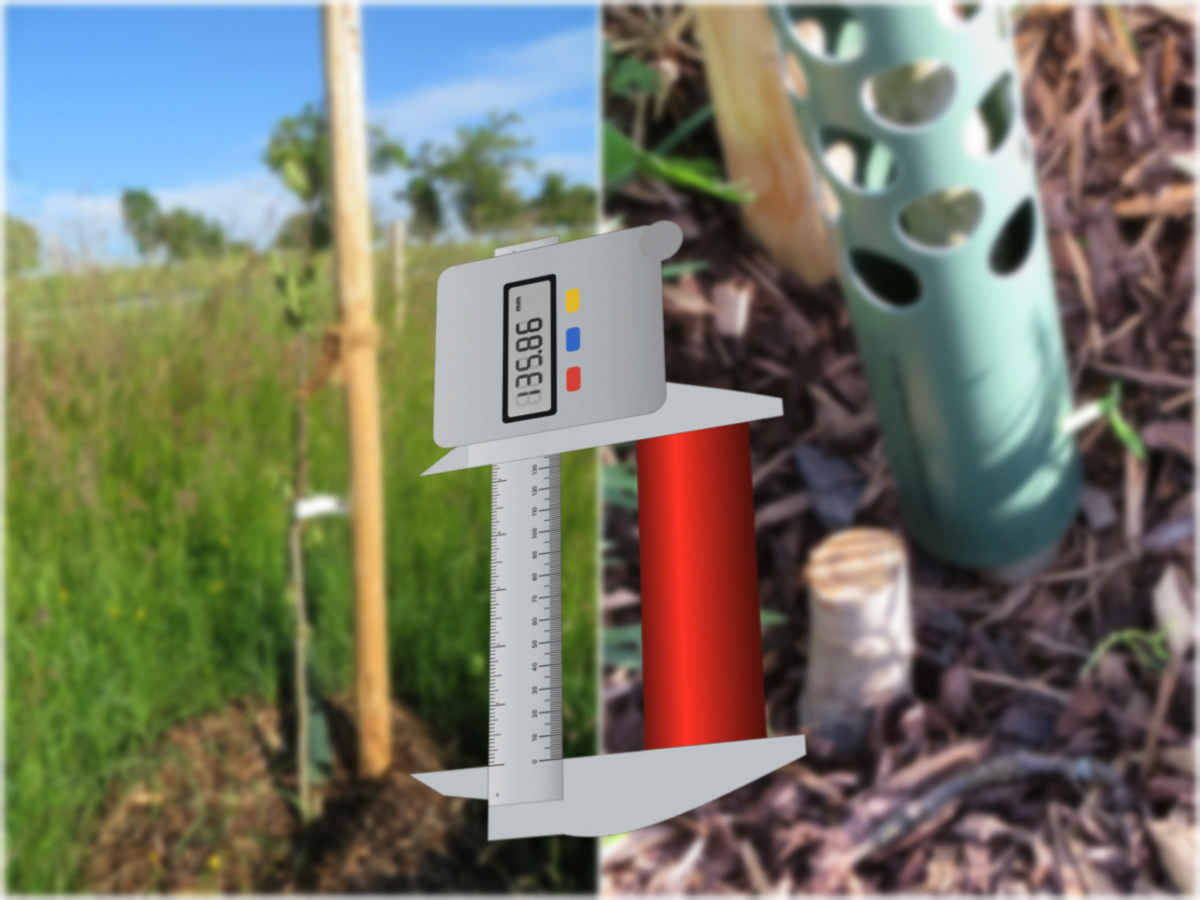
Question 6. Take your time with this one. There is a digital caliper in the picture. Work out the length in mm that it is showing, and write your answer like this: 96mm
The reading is 135.86mm
